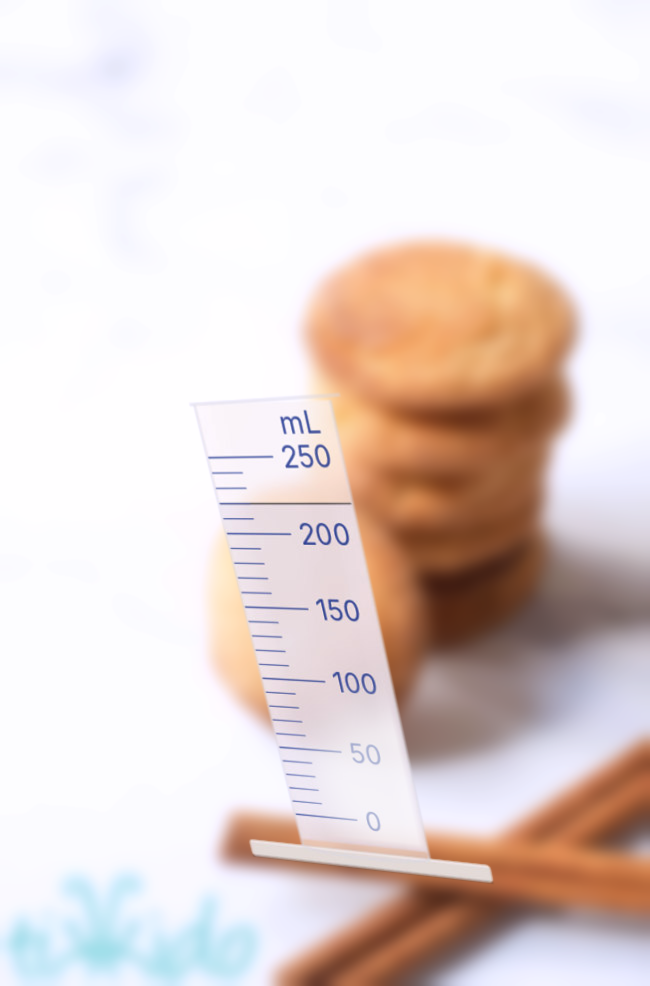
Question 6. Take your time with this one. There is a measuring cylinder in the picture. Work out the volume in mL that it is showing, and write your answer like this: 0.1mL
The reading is 220mL
